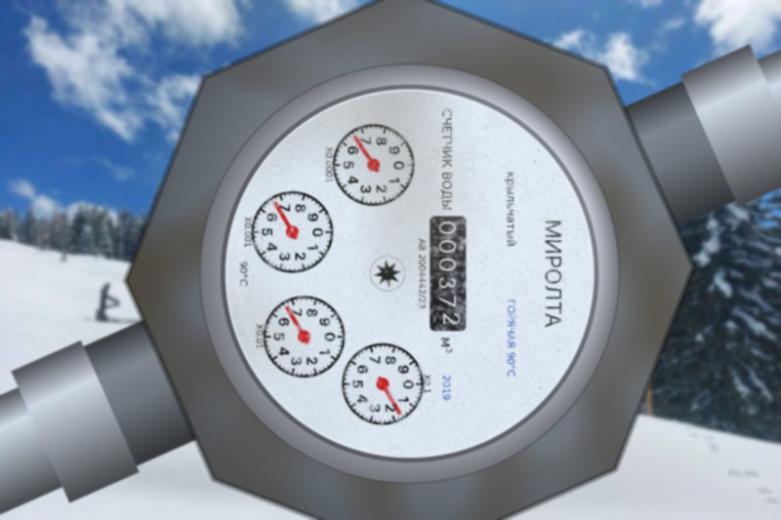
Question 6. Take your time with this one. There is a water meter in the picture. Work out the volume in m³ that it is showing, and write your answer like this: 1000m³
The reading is 372.1666m³
